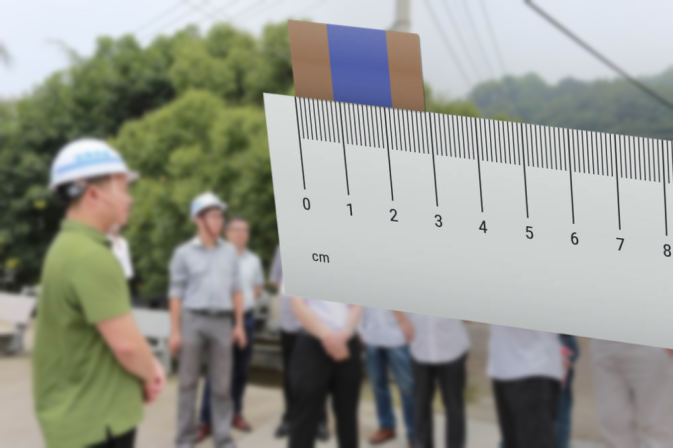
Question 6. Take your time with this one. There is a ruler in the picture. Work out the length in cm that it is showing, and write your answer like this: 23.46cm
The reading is 2.9cm
